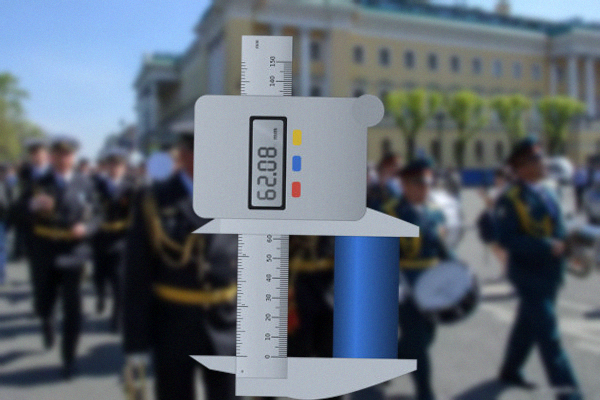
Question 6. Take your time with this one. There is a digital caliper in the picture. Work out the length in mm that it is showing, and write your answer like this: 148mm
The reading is 62.08mm
